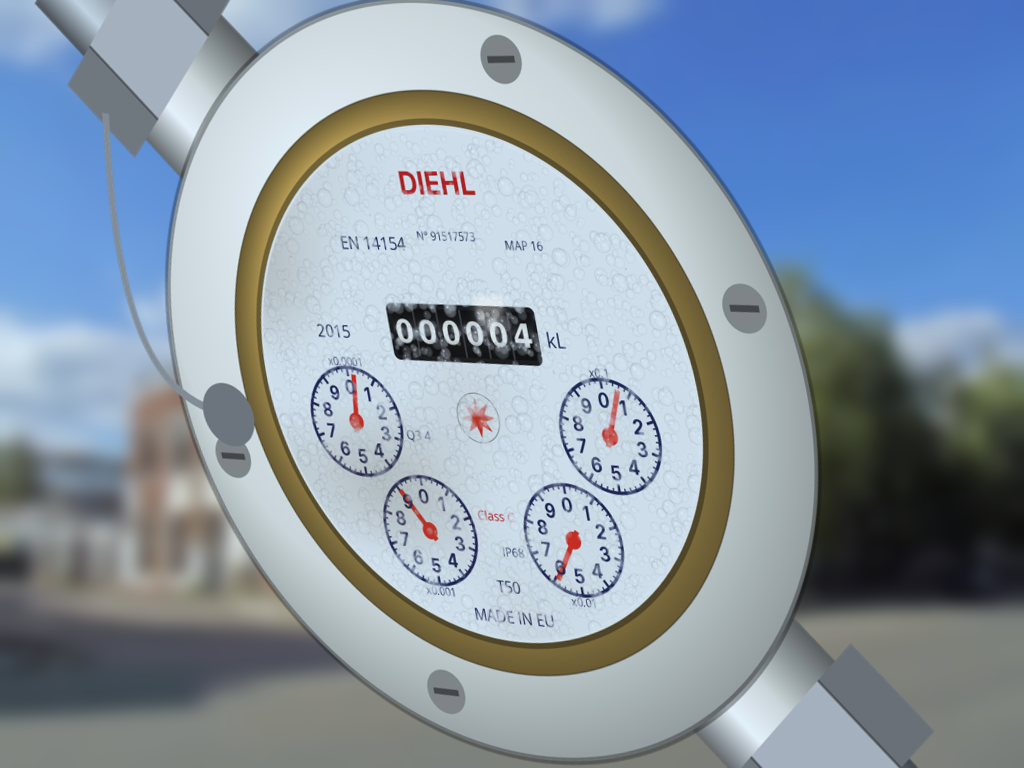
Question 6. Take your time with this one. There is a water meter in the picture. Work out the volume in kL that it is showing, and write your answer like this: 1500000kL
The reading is 4.0590kL
